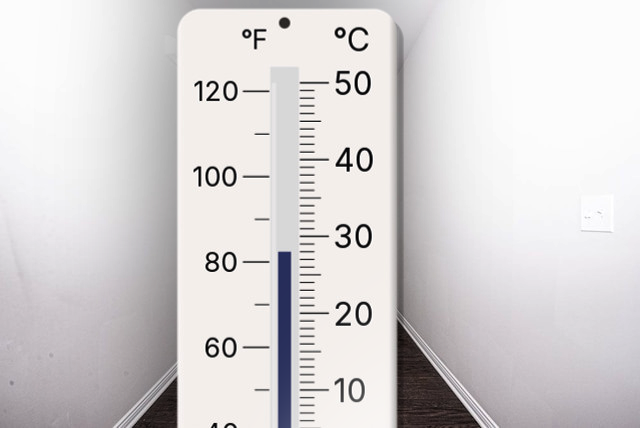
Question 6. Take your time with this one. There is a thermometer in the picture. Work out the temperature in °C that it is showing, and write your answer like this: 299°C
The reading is 28°C
